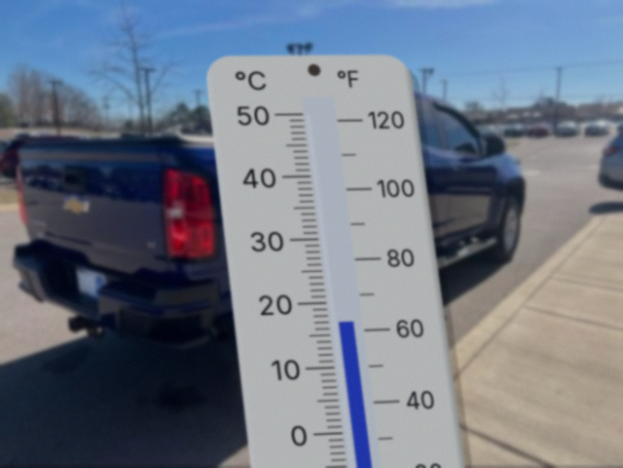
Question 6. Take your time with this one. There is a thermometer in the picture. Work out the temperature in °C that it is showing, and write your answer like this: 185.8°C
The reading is 17°C
